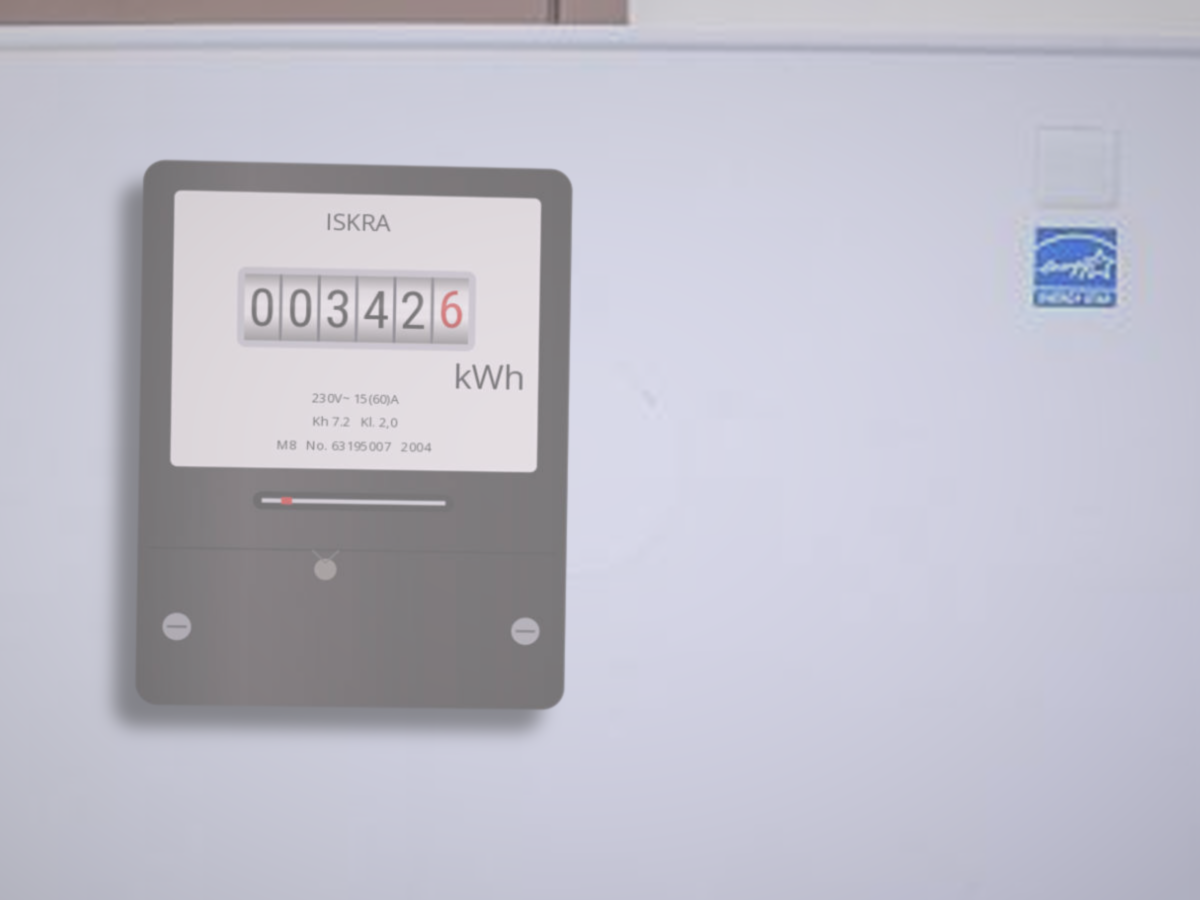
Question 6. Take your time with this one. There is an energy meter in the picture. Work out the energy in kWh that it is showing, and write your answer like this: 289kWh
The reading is 342.6kWh
